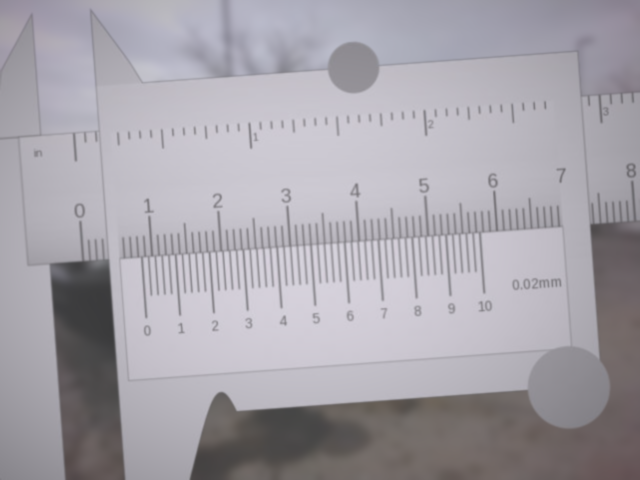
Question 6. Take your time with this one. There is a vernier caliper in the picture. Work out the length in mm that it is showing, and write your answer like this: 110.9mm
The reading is 8.5mm
